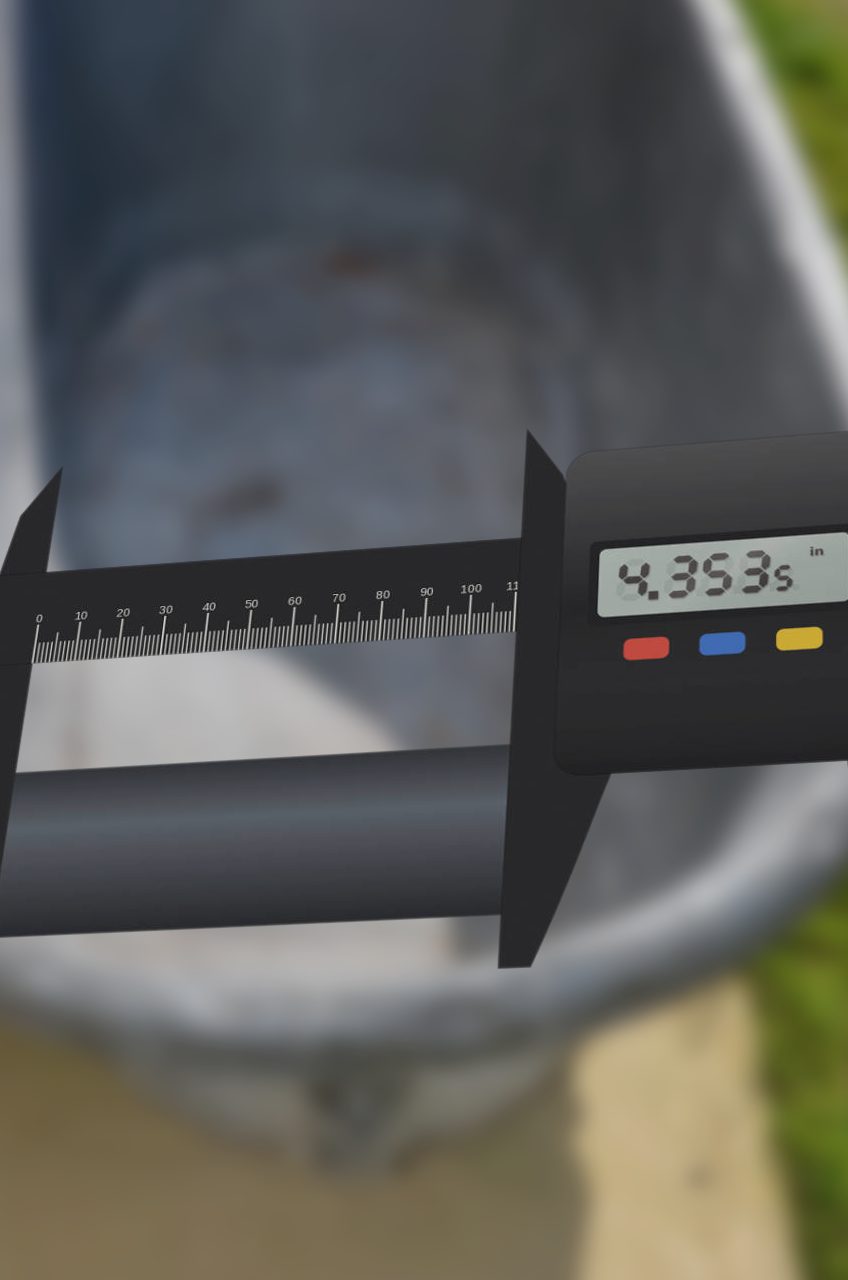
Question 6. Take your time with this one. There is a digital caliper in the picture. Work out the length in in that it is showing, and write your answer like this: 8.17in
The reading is 4.3535in
